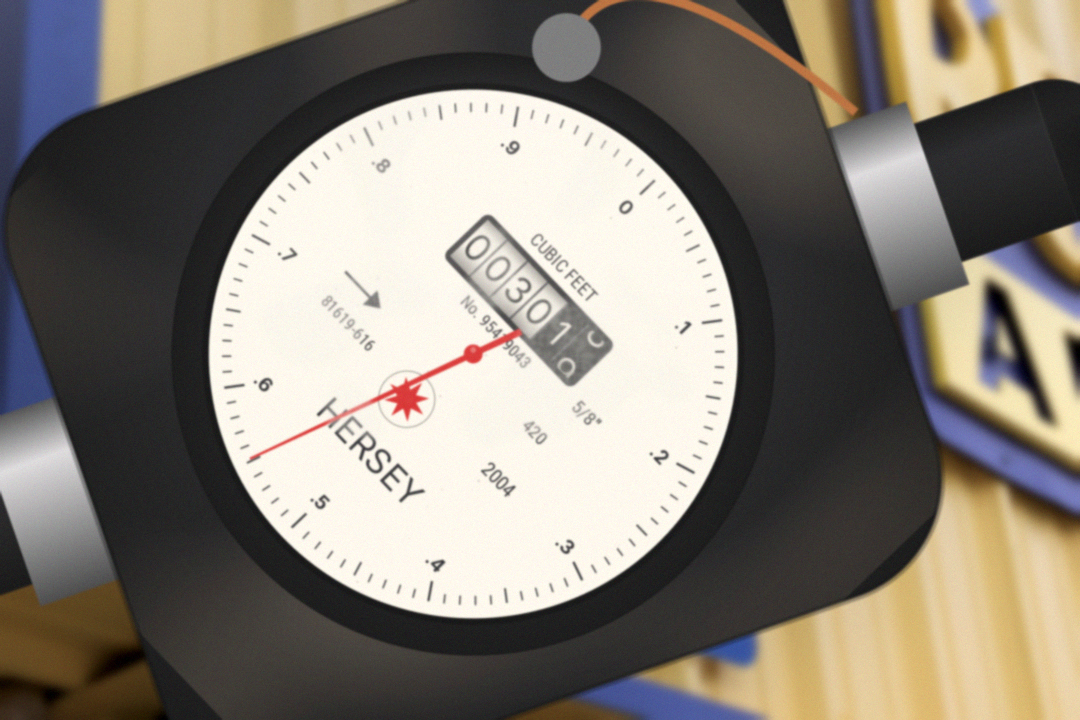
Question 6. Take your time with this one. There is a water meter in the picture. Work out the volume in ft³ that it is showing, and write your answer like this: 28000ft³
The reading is 3018.55ft³
